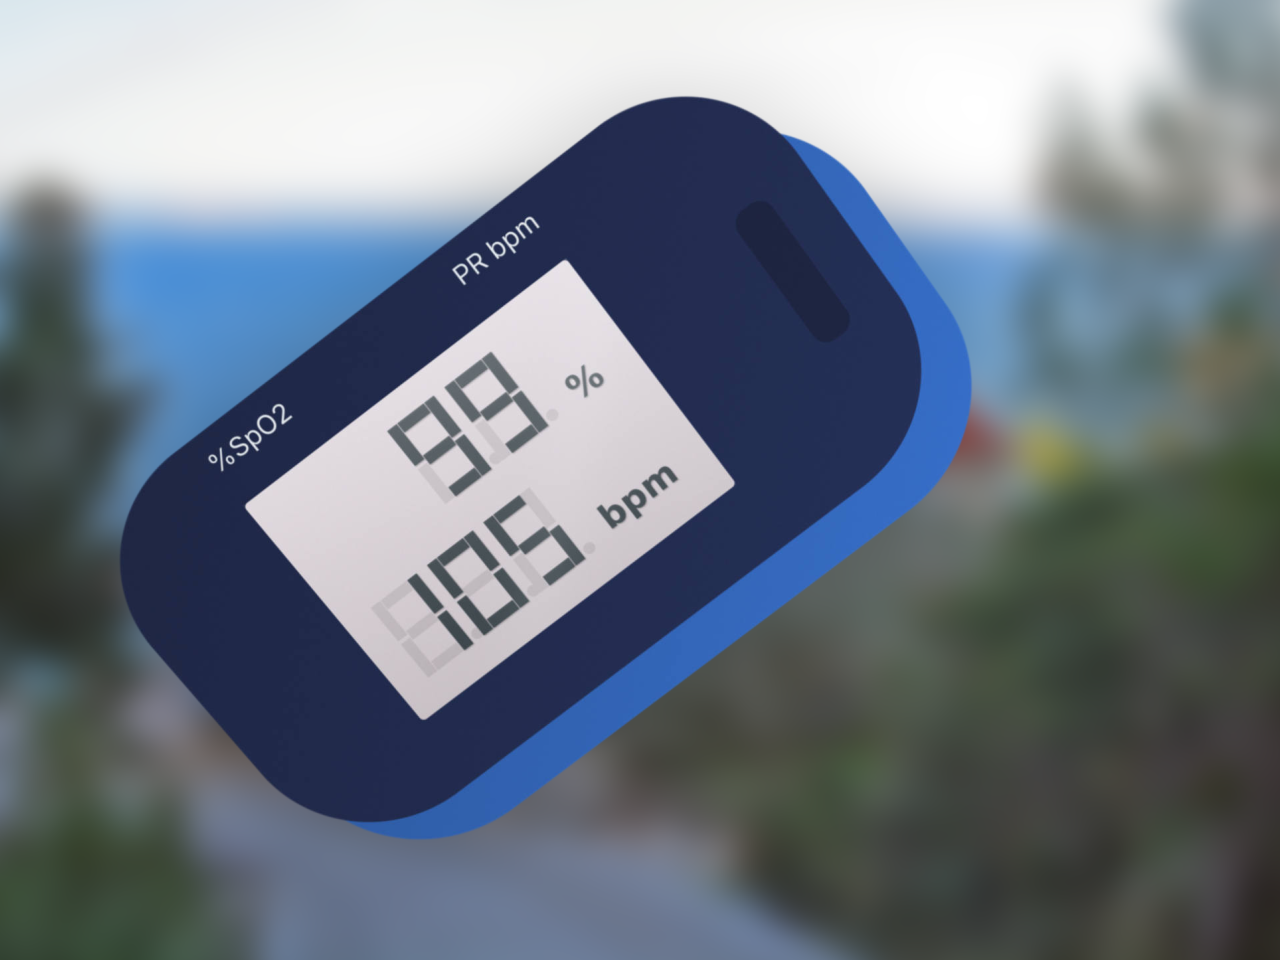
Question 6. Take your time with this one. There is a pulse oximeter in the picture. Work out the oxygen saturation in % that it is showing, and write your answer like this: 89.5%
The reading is 99%
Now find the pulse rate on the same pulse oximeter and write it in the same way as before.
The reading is 105bpm
